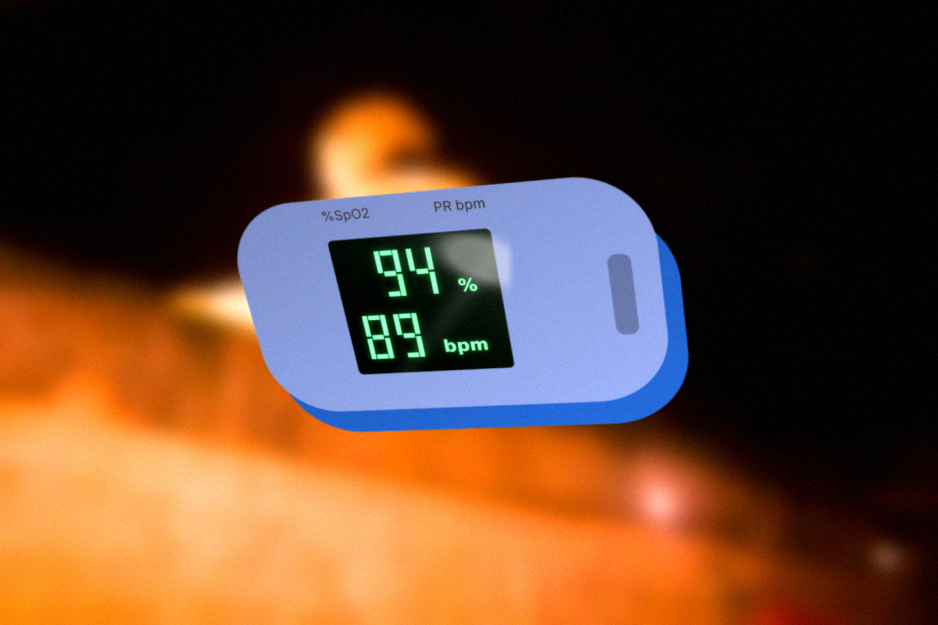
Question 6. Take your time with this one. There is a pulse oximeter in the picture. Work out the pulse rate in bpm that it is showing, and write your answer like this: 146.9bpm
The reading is 89bpm
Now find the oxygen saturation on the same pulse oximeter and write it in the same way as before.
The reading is 94%
